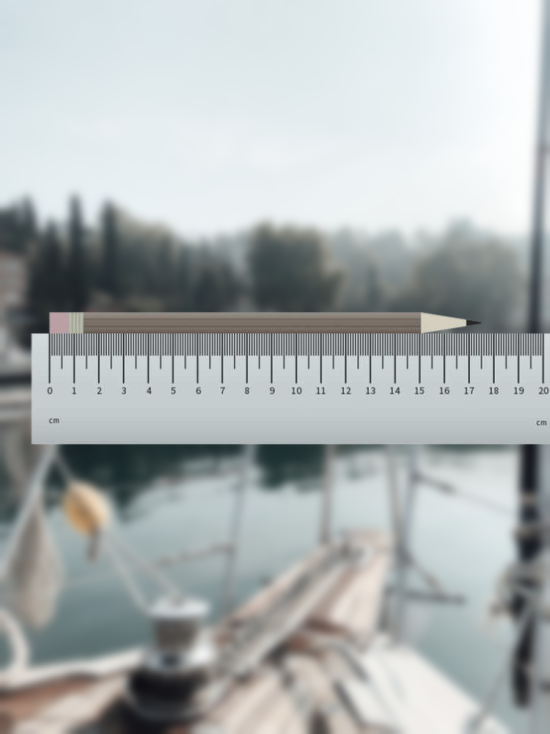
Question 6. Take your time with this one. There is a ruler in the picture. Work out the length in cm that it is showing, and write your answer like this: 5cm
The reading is 17.5cm
